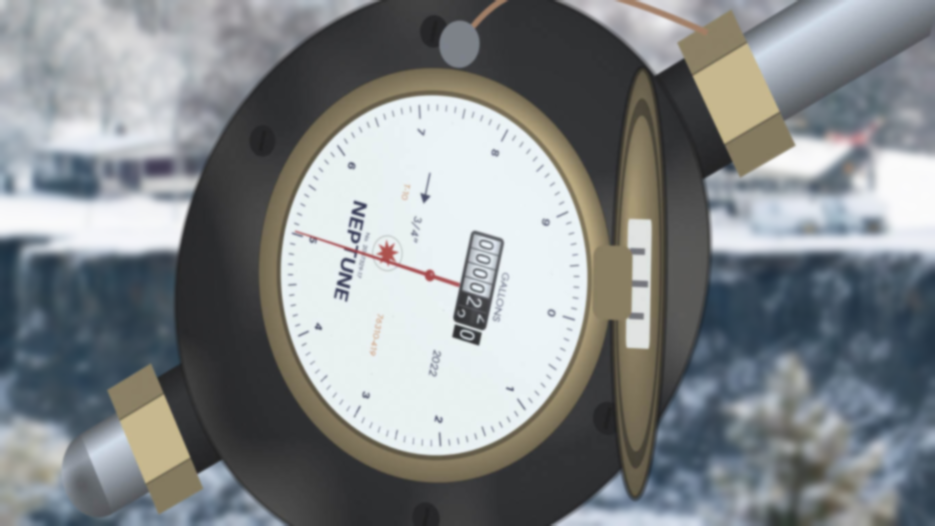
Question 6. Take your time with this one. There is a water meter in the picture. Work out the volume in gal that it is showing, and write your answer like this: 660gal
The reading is 225.0gal
